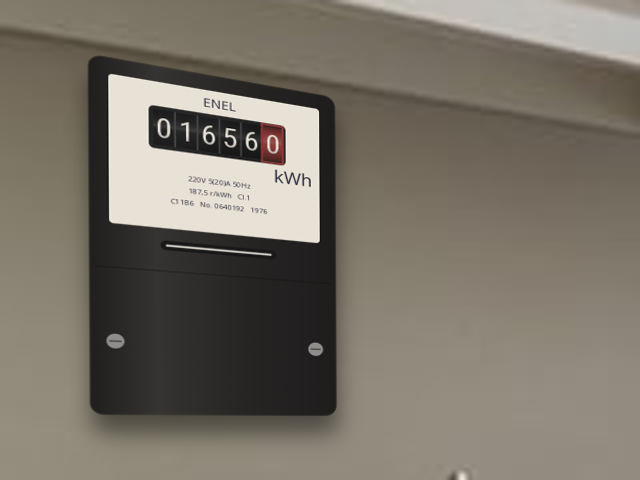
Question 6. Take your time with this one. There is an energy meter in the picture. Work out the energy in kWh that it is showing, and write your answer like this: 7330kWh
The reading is 1656.0kWh
